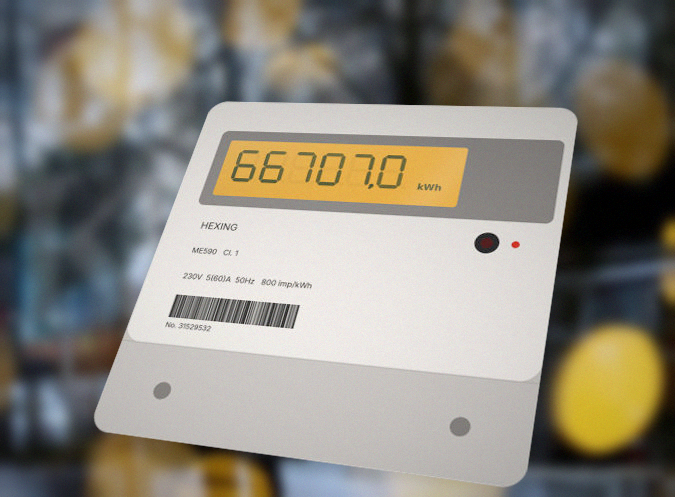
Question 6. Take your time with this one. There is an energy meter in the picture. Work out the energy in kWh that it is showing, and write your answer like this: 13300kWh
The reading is 66707.0kWh
